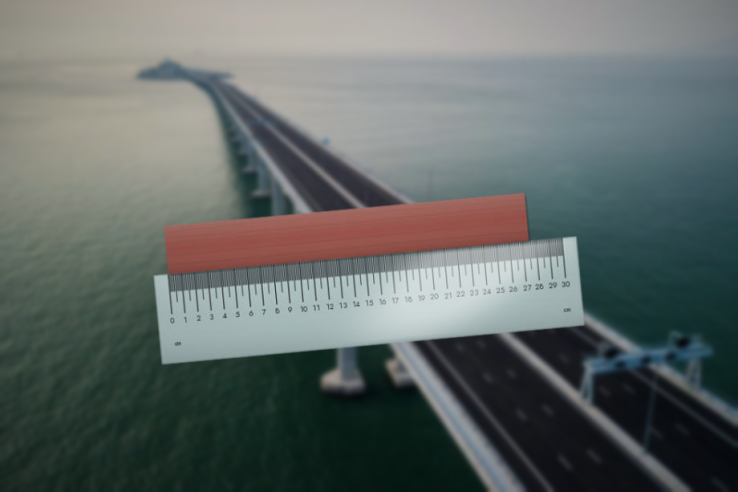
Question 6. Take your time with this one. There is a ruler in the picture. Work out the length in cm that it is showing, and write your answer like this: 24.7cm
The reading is 27.5cm
